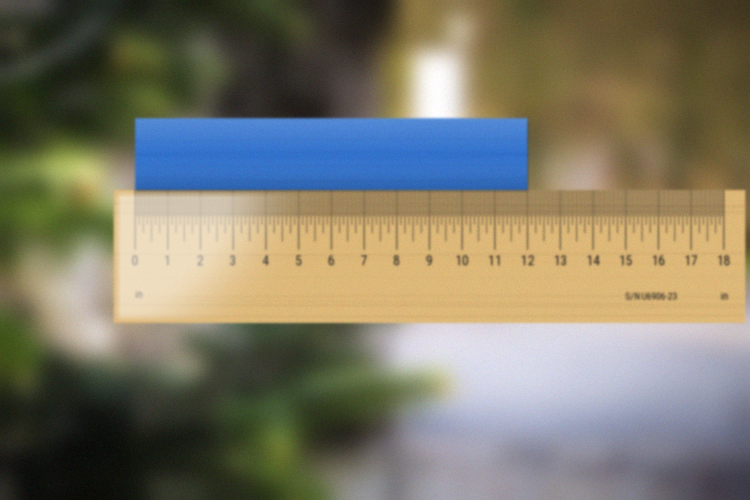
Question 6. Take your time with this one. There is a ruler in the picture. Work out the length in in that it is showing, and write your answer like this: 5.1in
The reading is 12in
